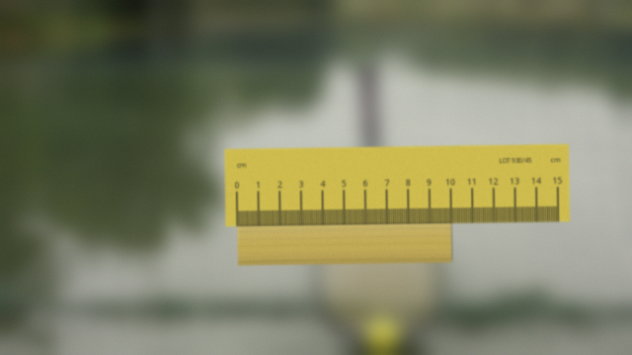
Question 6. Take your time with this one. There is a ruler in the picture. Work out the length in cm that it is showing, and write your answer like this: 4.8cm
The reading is 10cm
